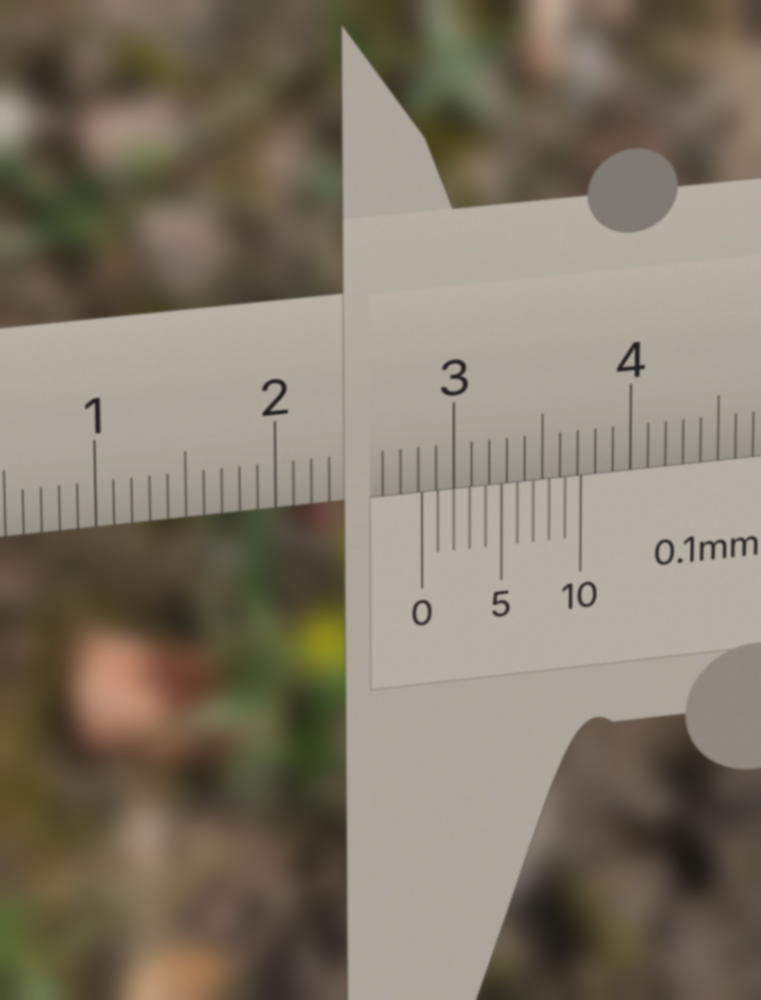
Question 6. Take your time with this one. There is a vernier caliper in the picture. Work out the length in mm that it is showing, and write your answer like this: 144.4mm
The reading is 28.2mm
